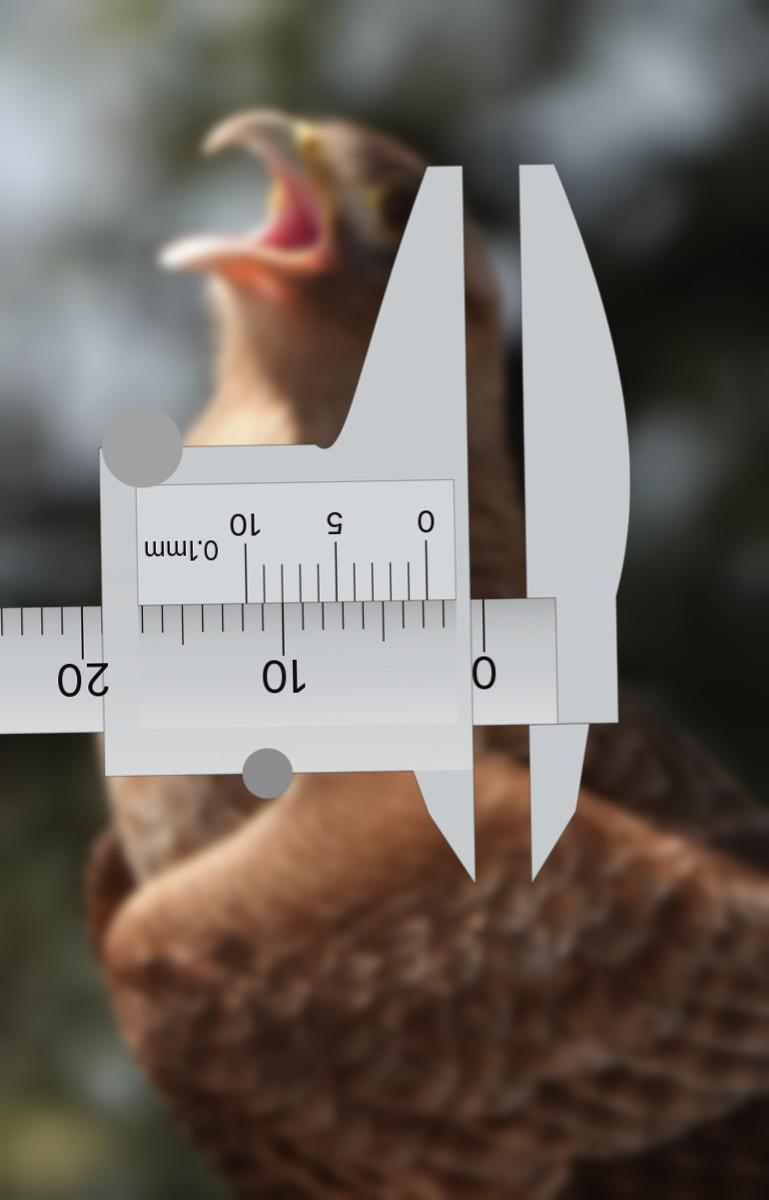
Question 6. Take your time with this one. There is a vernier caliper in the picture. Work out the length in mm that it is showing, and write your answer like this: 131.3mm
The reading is 2.8mm
